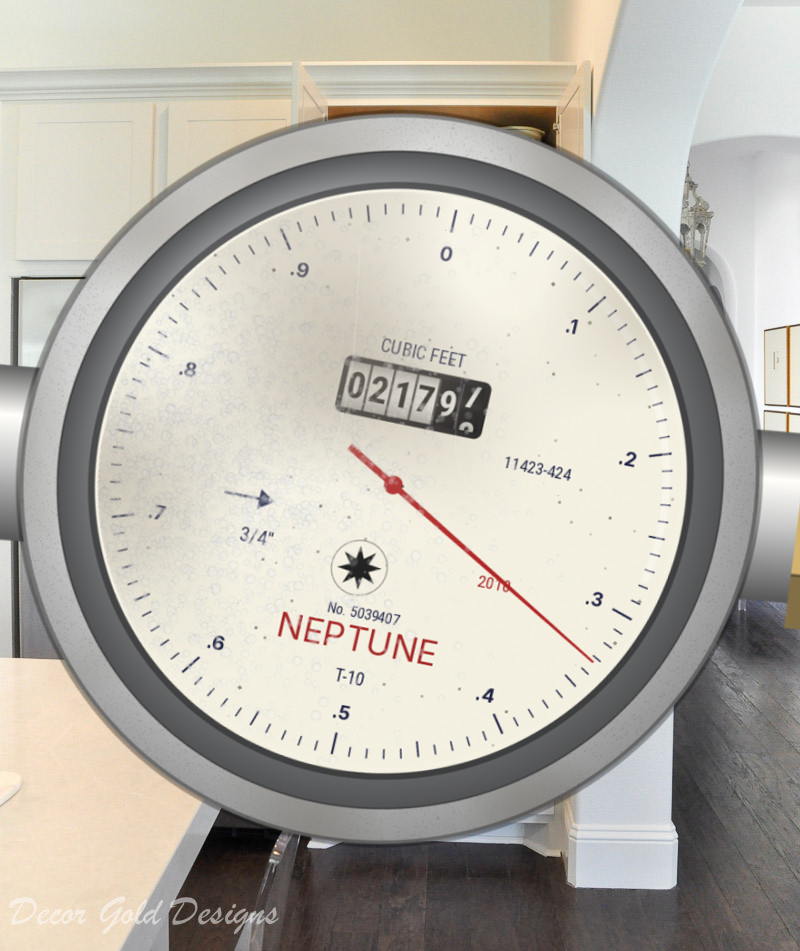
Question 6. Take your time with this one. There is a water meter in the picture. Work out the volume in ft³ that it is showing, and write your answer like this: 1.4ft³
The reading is 21797.33ft³
